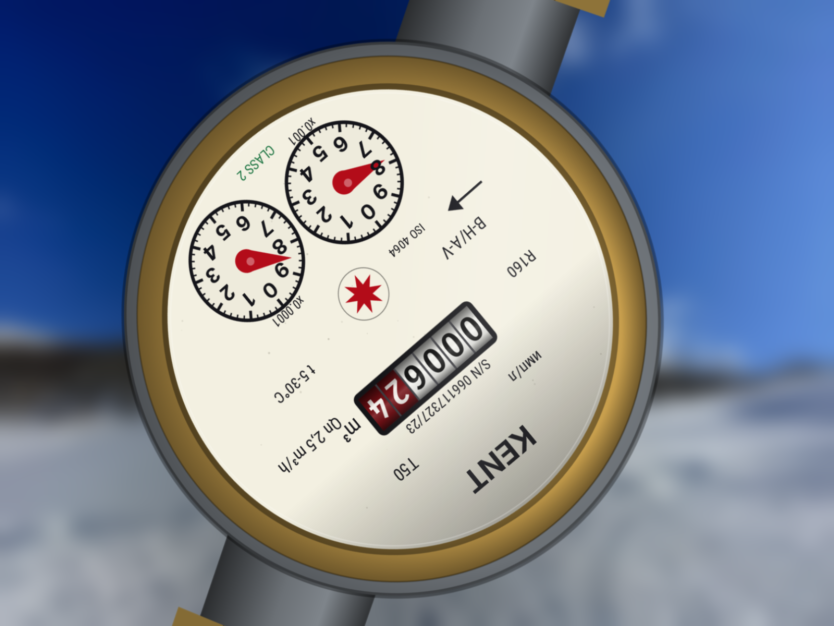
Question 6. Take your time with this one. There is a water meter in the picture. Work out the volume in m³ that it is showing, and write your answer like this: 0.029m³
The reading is 6.2478m³
